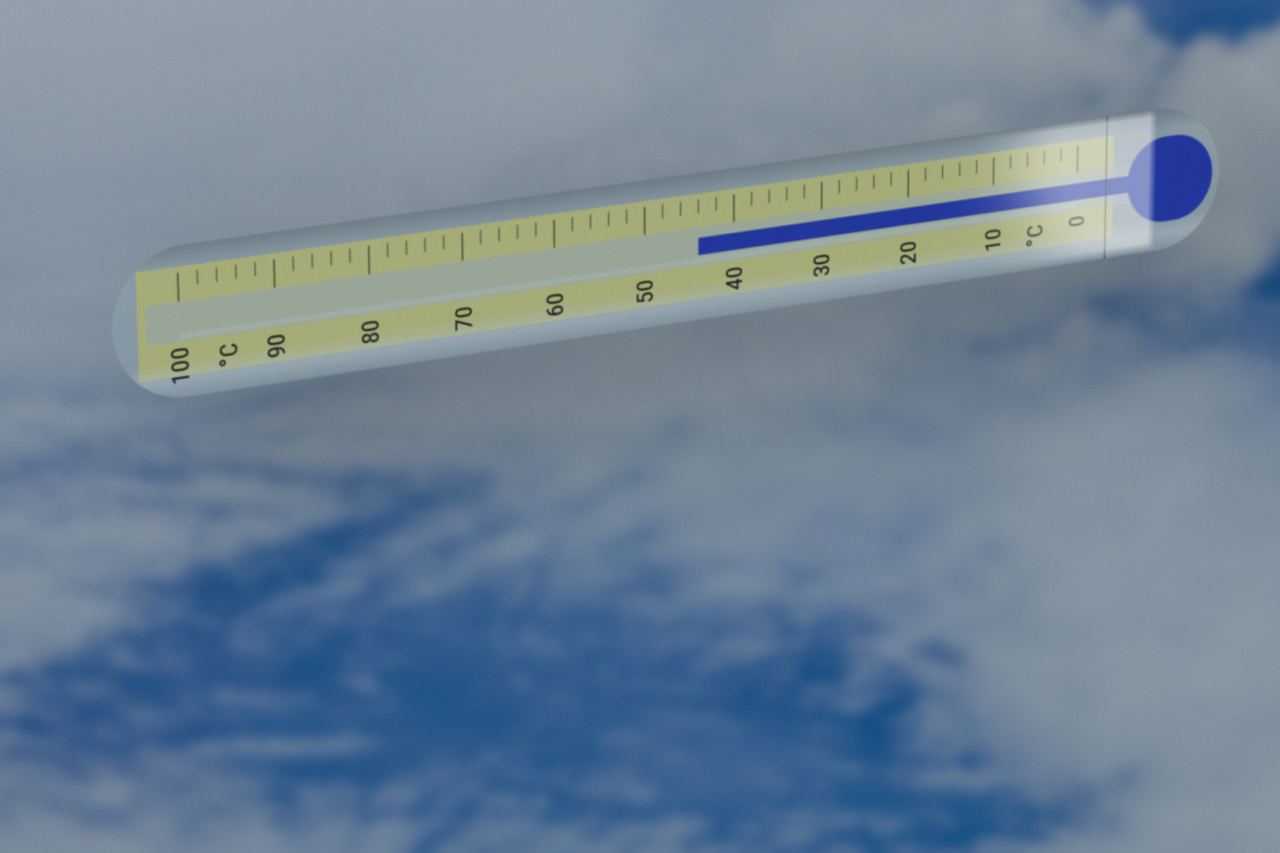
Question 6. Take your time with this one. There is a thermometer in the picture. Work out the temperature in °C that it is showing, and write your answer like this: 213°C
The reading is 44°C
